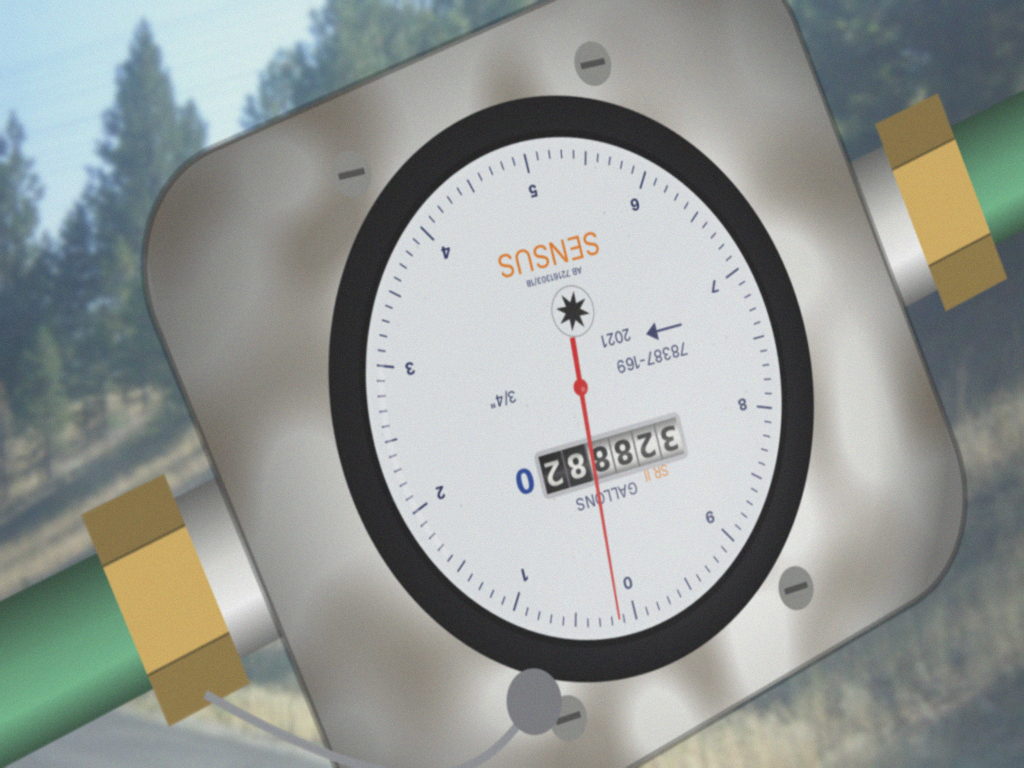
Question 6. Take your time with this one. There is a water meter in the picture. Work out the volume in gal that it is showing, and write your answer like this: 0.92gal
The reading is 3288820.1gal
